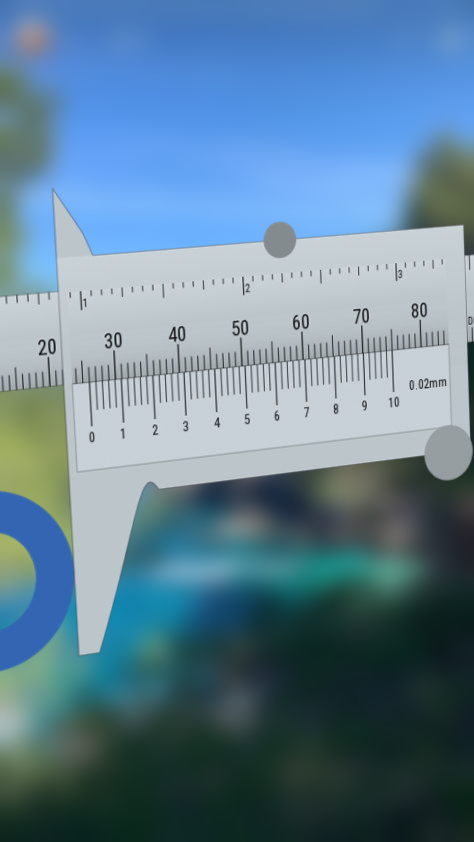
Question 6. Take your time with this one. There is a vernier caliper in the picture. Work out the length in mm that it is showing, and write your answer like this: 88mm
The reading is 26.0mm
